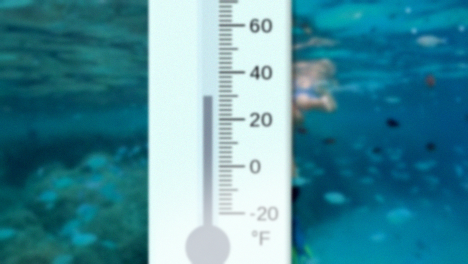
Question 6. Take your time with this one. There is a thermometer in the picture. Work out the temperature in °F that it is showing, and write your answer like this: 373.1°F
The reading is 30°F
